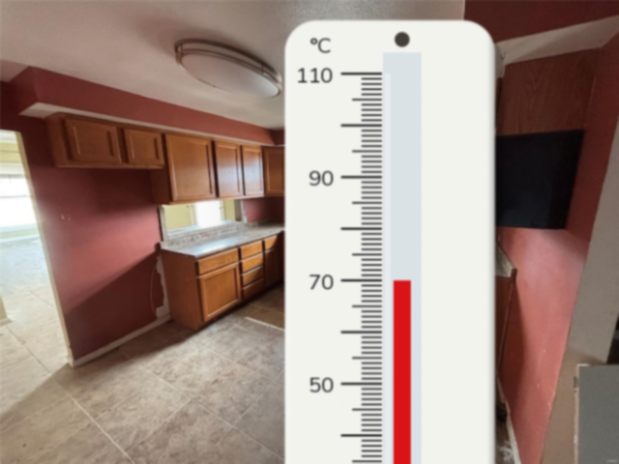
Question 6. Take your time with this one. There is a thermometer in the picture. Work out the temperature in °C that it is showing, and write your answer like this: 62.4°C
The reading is 70°C
